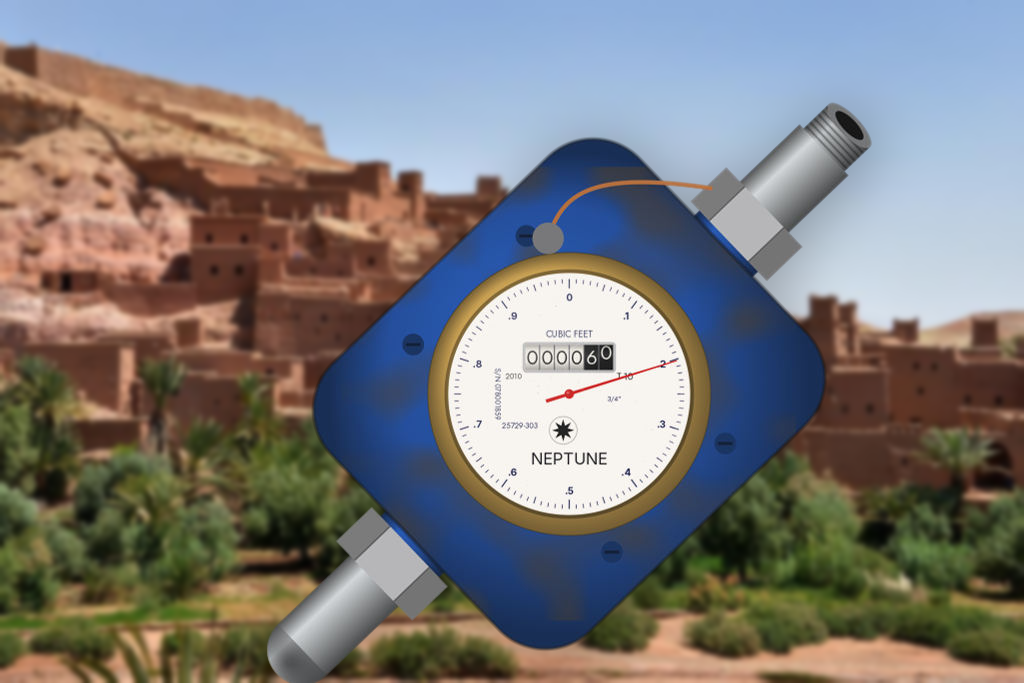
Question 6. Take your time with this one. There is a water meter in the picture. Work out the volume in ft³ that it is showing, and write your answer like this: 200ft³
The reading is 60.20ft³
